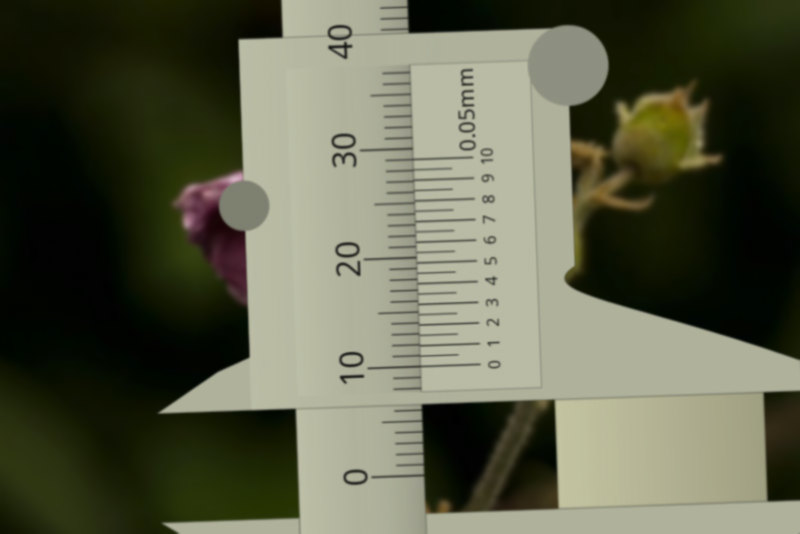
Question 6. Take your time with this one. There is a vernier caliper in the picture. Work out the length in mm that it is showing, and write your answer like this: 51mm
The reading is 10.0mm
